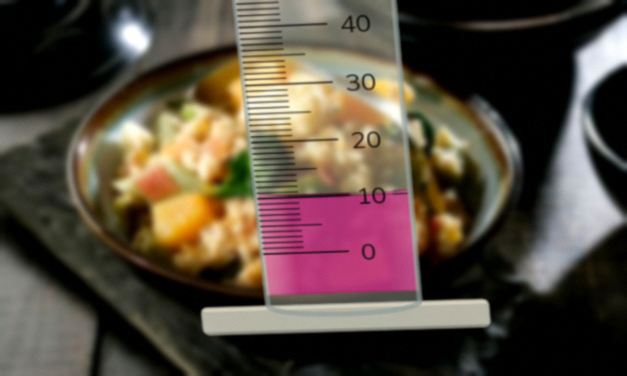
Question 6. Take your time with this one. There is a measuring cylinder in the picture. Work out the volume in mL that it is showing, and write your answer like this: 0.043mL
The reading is 10mL
